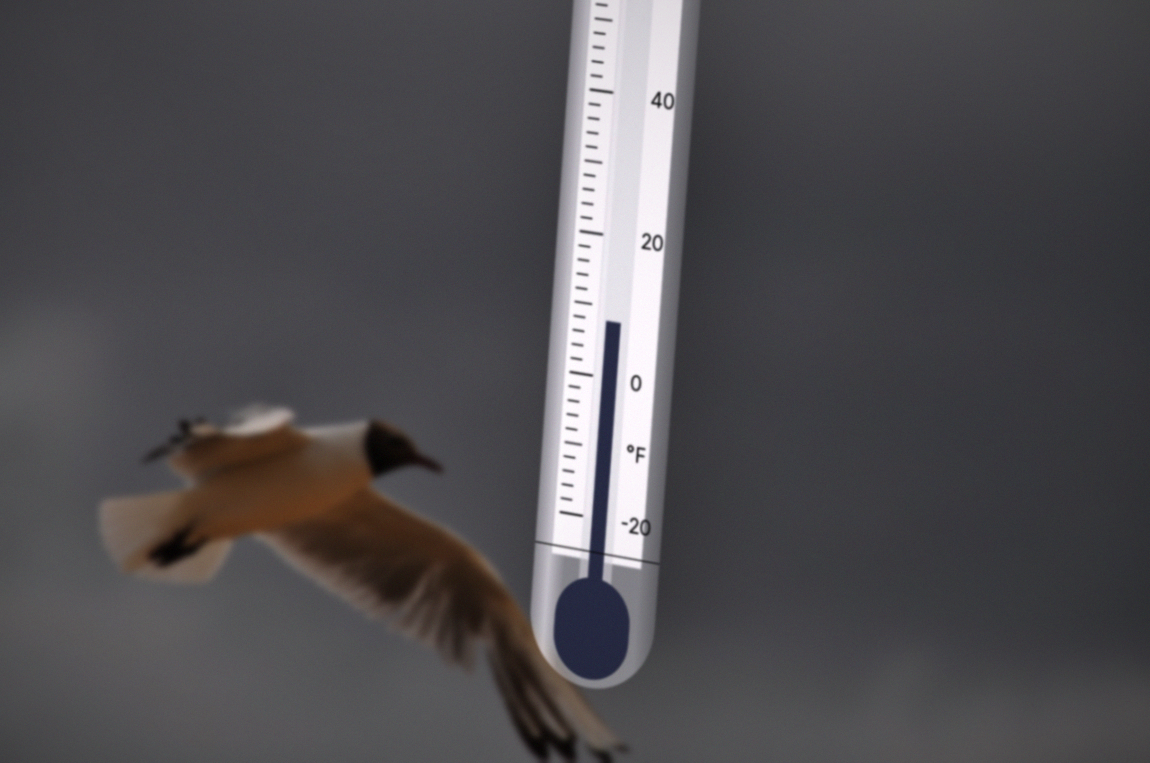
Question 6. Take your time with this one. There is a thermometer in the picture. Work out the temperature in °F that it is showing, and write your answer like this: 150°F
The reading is 8°F
